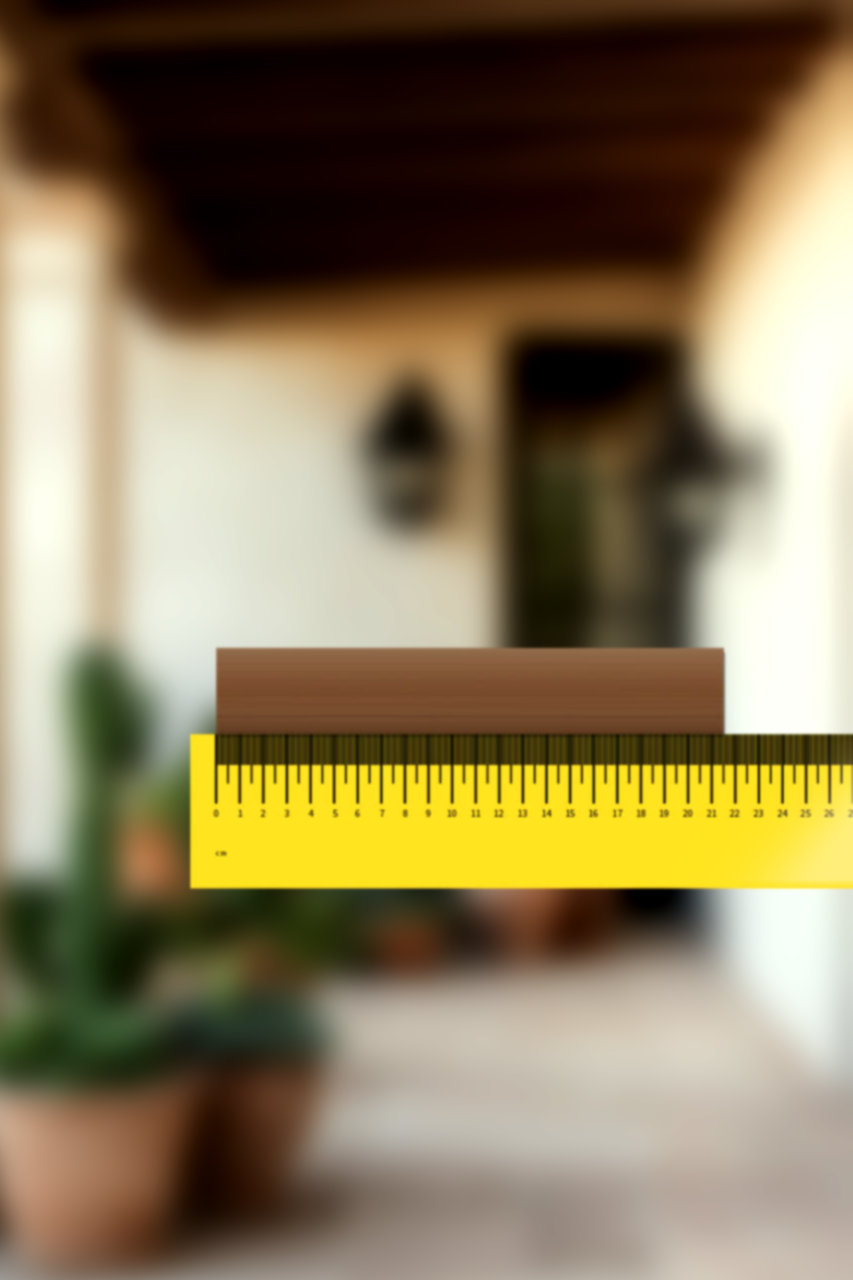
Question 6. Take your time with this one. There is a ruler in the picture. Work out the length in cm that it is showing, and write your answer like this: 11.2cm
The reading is 21.5cm
